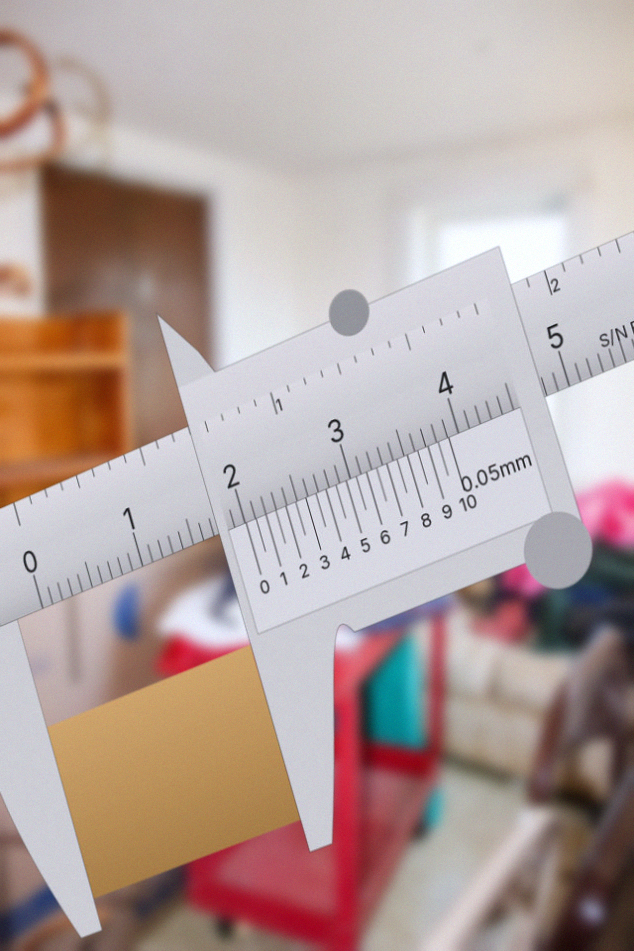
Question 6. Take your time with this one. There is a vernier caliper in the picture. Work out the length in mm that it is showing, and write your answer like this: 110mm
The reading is 20.1mm
